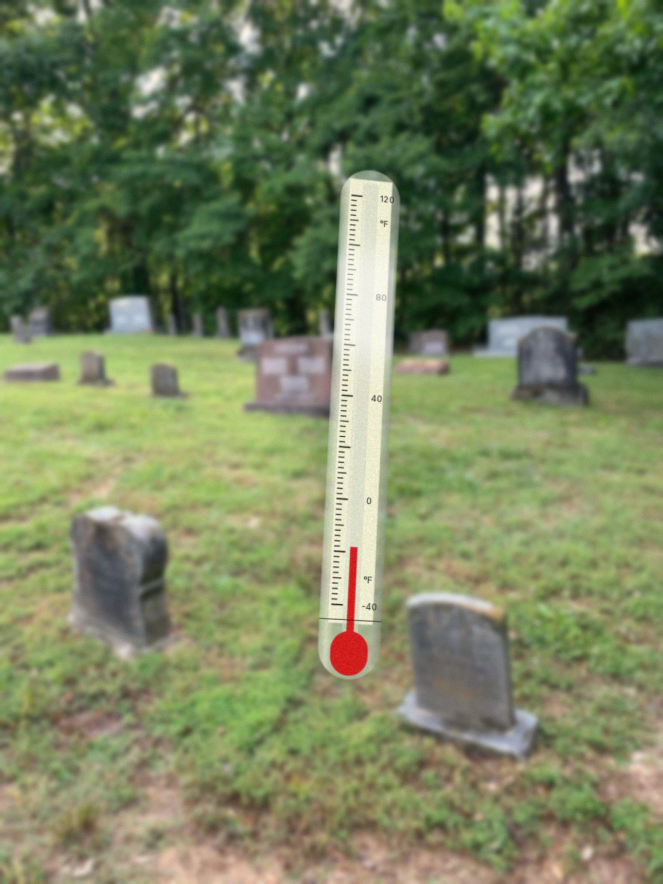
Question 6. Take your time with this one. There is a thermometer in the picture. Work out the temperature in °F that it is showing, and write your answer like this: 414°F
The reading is -18°F
